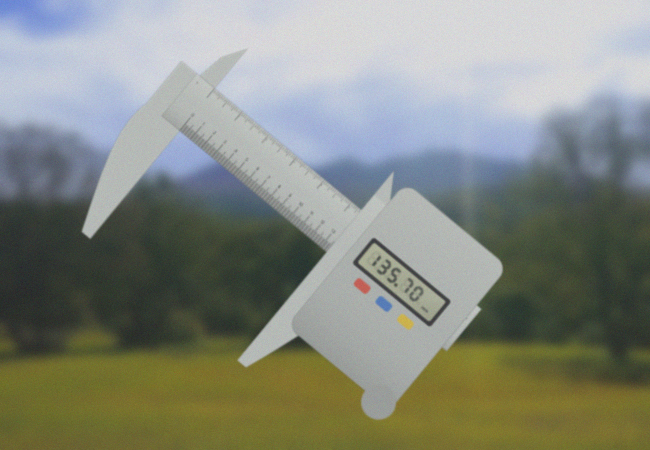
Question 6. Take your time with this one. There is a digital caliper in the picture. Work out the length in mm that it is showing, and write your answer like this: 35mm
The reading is 135.70mm
